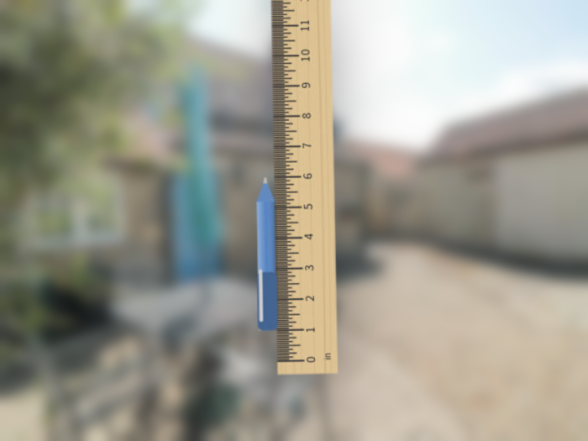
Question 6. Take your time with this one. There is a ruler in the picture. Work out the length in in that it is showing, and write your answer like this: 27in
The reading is 5in
